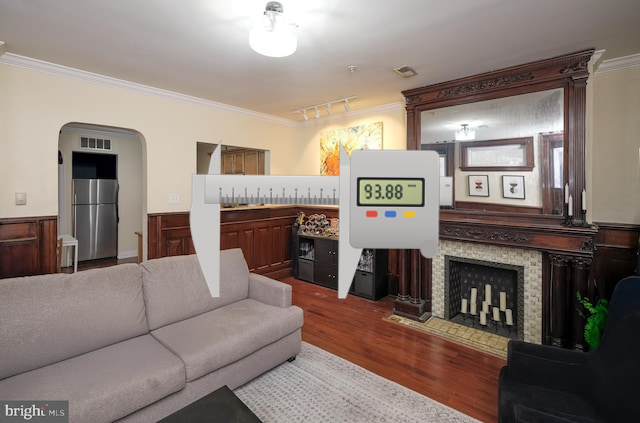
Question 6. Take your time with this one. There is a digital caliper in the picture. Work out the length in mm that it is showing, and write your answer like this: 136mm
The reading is 93.88mm
